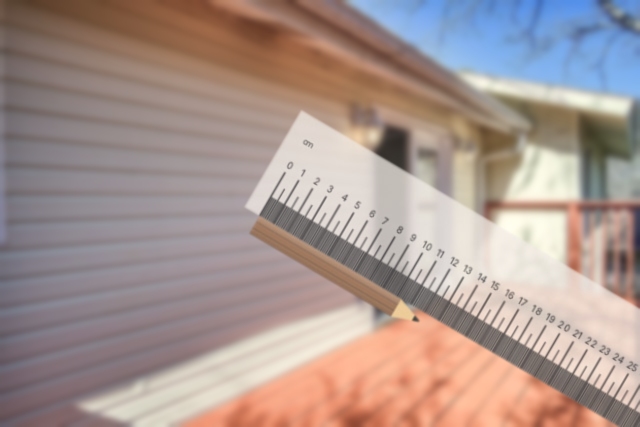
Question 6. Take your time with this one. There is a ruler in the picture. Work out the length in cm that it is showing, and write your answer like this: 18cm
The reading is 12cm
